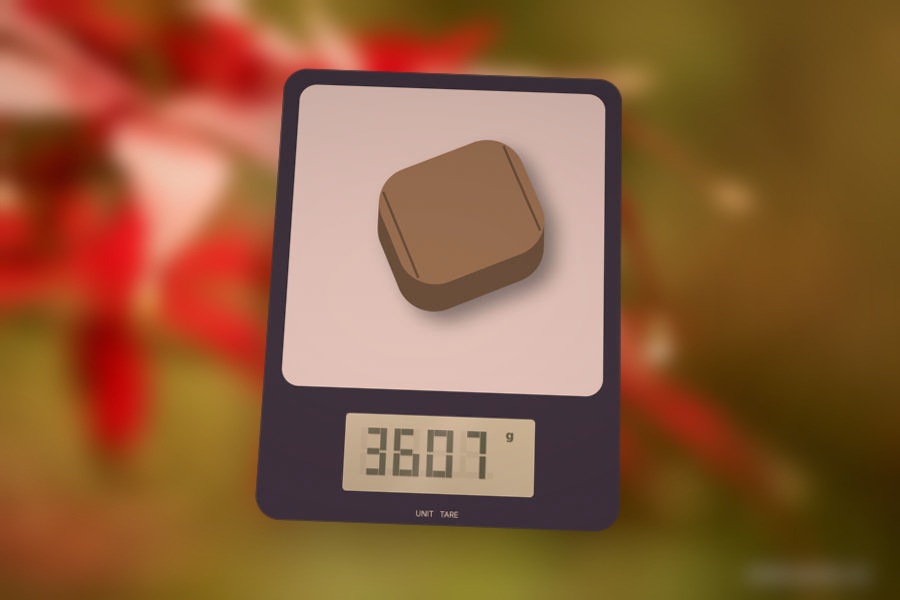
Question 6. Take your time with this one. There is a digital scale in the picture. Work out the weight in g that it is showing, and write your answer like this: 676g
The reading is 3607g
